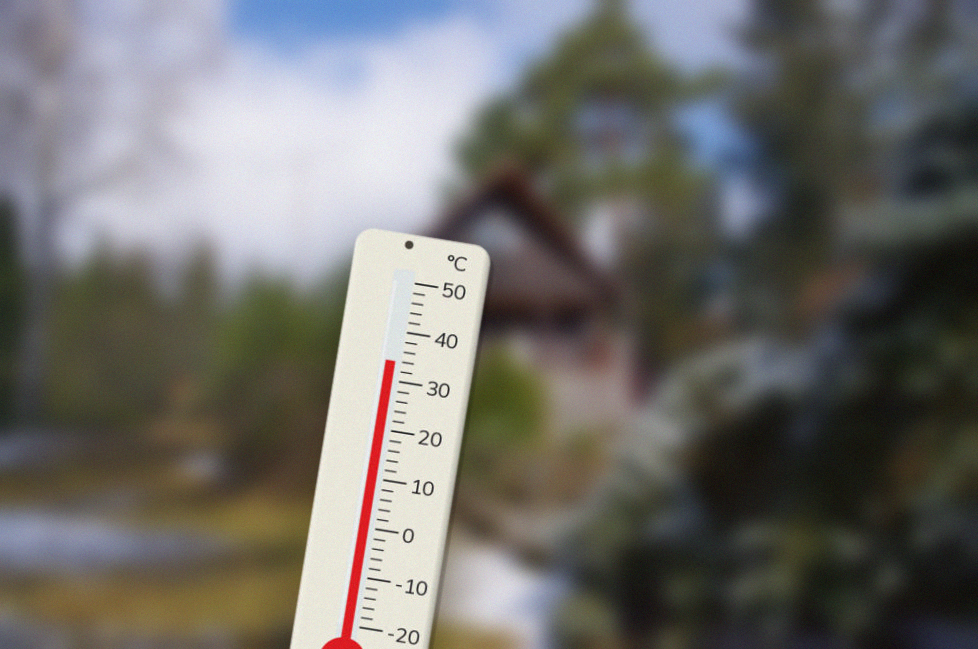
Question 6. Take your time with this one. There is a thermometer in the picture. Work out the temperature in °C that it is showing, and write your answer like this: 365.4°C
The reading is 34°C
